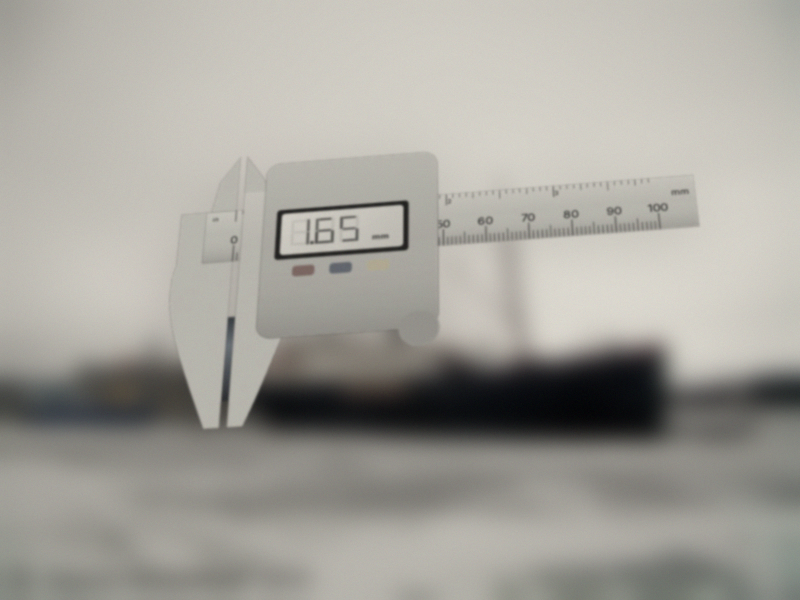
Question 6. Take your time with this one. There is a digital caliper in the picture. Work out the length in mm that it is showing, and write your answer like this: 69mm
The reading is 1.65mm
